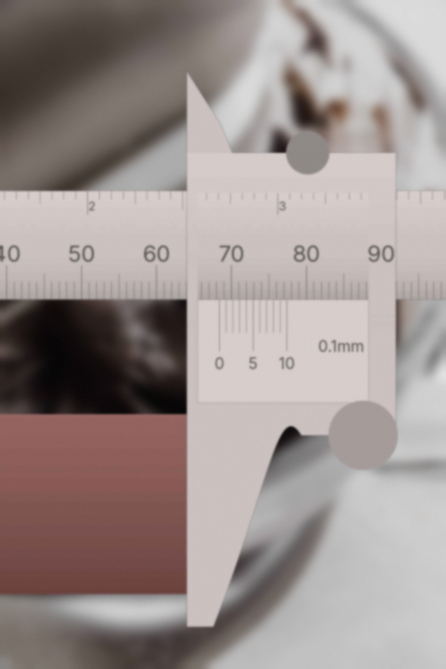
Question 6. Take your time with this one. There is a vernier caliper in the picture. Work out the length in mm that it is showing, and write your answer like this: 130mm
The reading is 68.4mm
